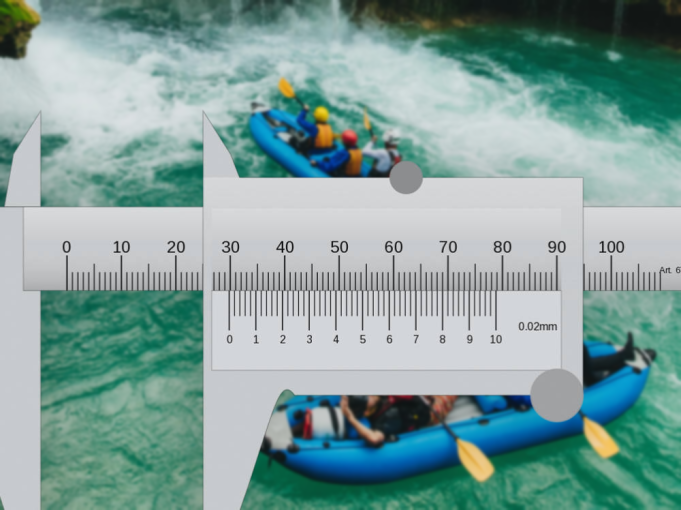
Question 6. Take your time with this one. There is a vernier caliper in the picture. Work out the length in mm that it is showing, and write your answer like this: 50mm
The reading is 29.8mm
